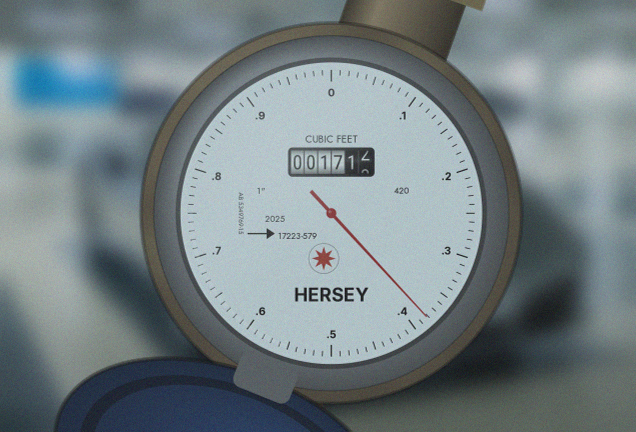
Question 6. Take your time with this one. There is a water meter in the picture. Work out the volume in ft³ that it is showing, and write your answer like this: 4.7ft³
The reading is 1712.38ft³
